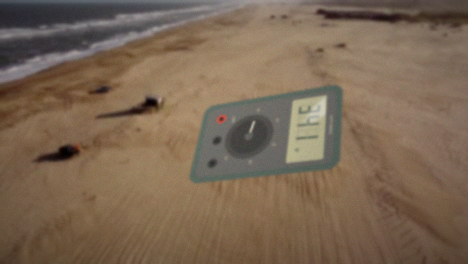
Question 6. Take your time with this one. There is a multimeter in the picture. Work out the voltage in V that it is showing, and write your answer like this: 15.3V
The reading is 341V
